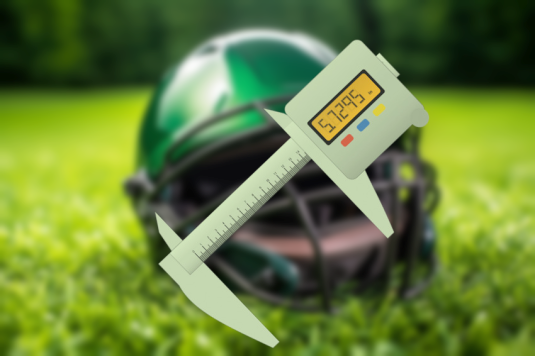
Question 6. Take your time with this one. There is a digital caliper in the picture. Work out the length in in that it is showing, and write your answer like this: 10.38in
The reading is 5.7295in
